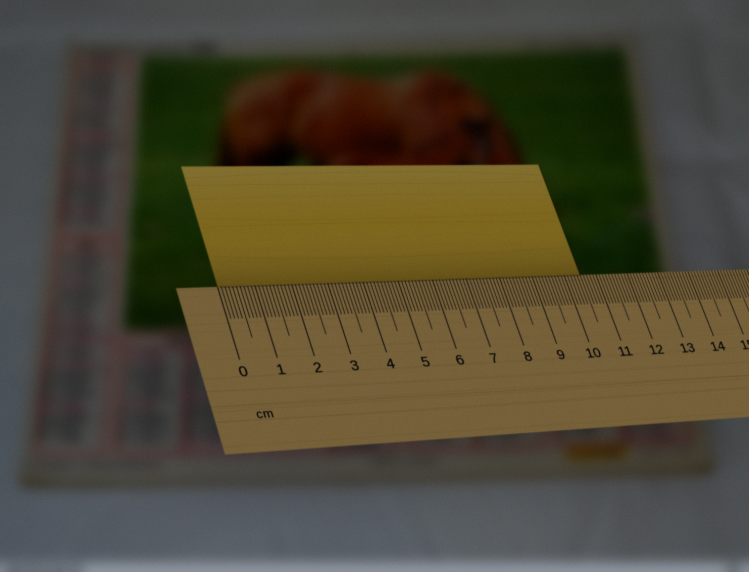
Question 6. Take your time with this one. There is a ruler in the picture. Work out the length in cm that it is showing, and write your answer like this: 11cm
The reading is 10.5cm
